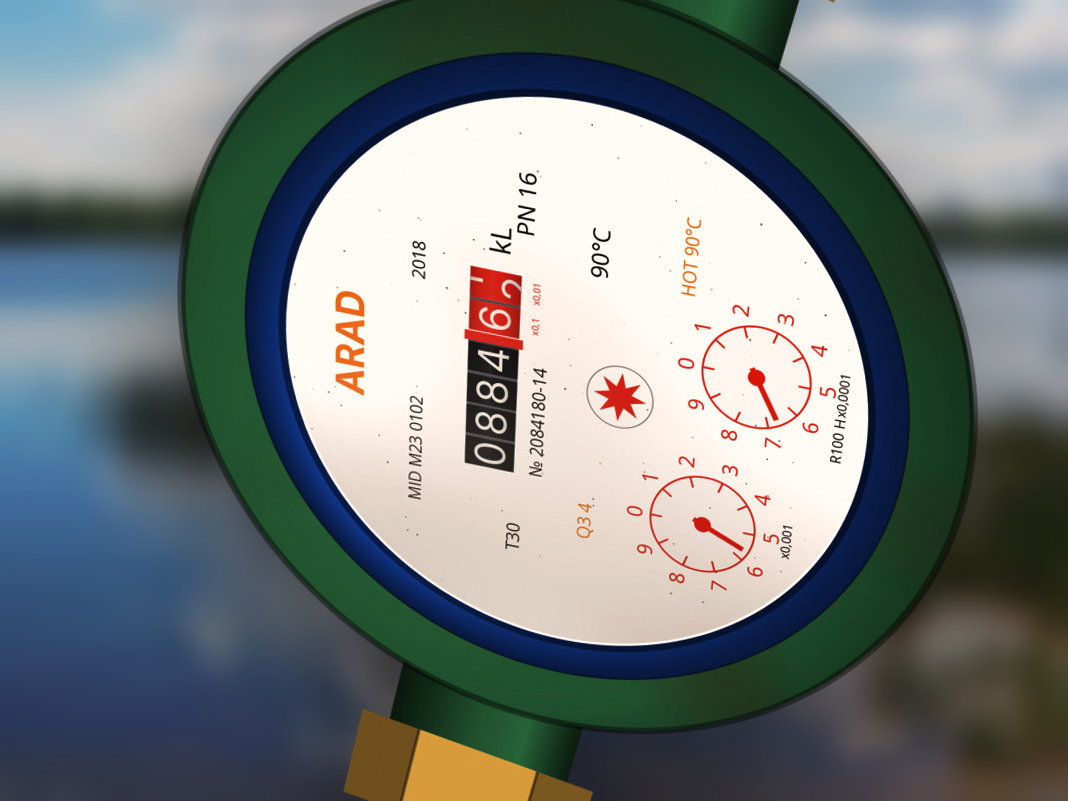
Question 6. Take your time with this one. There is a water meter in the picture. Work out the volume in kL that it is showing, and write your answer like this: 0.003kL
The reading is 884.6156kL
